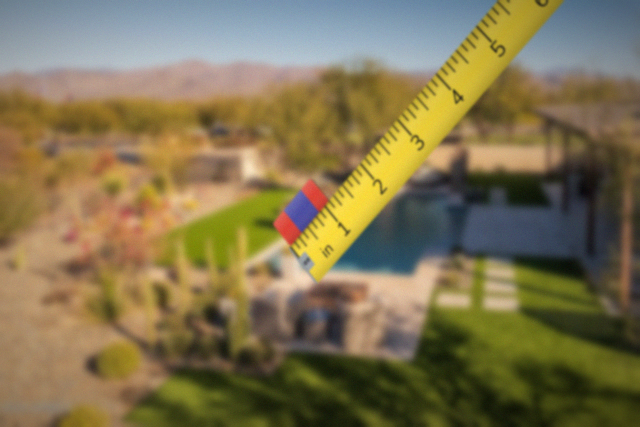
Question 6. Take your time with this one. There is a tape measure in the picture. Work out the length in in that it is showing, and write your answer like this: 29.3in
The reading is 1.125in
